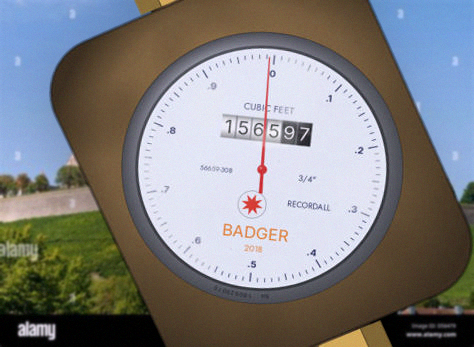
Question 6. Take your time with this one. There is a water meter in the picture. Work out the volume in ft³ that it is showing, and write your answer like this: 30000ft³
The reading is 156596.99ft³
